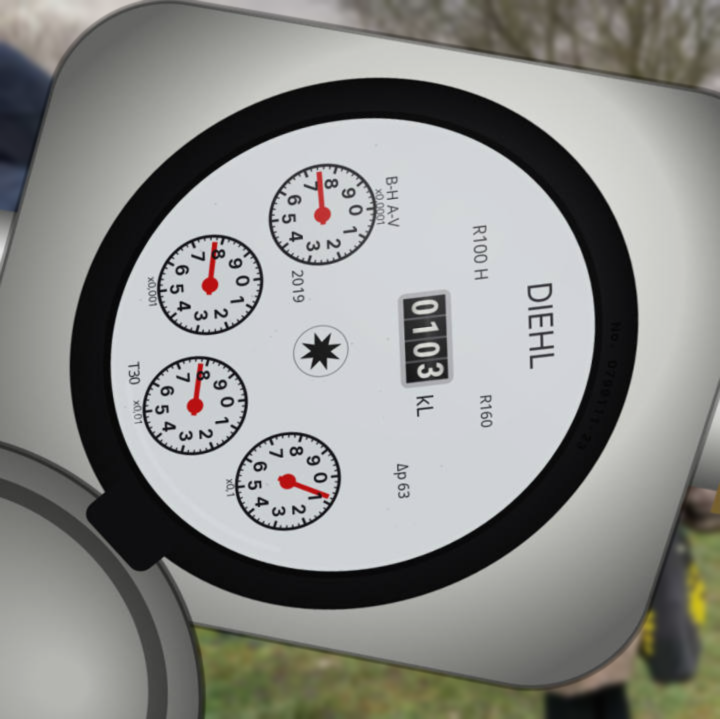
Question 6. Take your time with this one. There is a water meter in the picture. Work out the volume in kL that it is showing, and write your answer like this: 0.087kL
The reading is 103.0777kL
